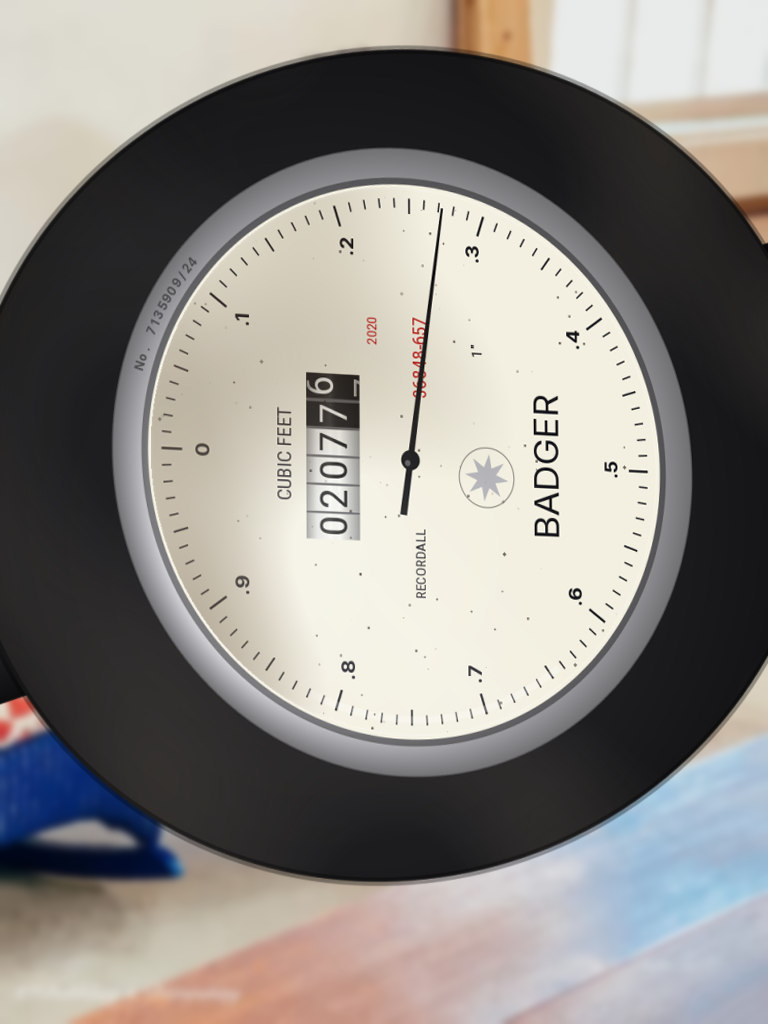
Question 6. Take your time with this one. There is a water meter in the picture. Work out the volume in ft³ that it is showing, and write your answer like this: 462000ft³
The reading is 20776.27ft³
